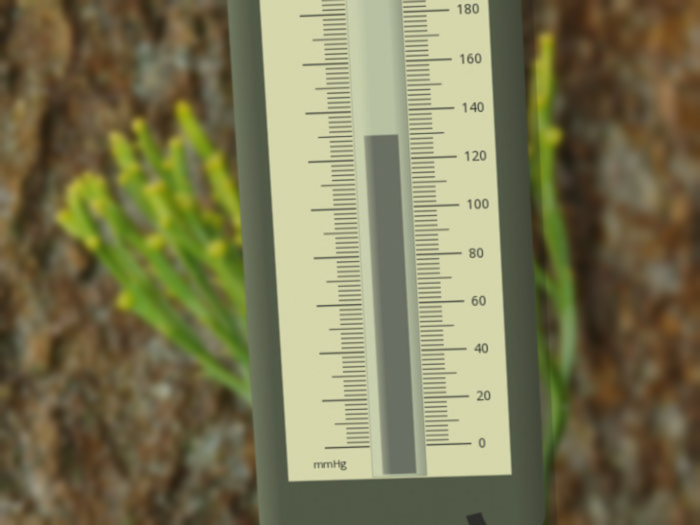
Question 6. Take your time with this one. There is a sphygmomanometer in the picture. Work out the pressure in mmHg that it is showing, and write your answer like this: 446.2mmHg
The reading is 130mmHg
